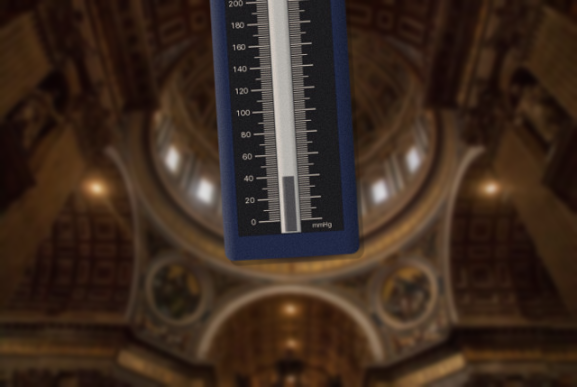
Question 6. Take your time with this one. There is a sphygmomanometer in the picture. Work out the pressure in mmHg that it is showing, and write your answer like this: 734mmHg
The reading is 40mmHg
